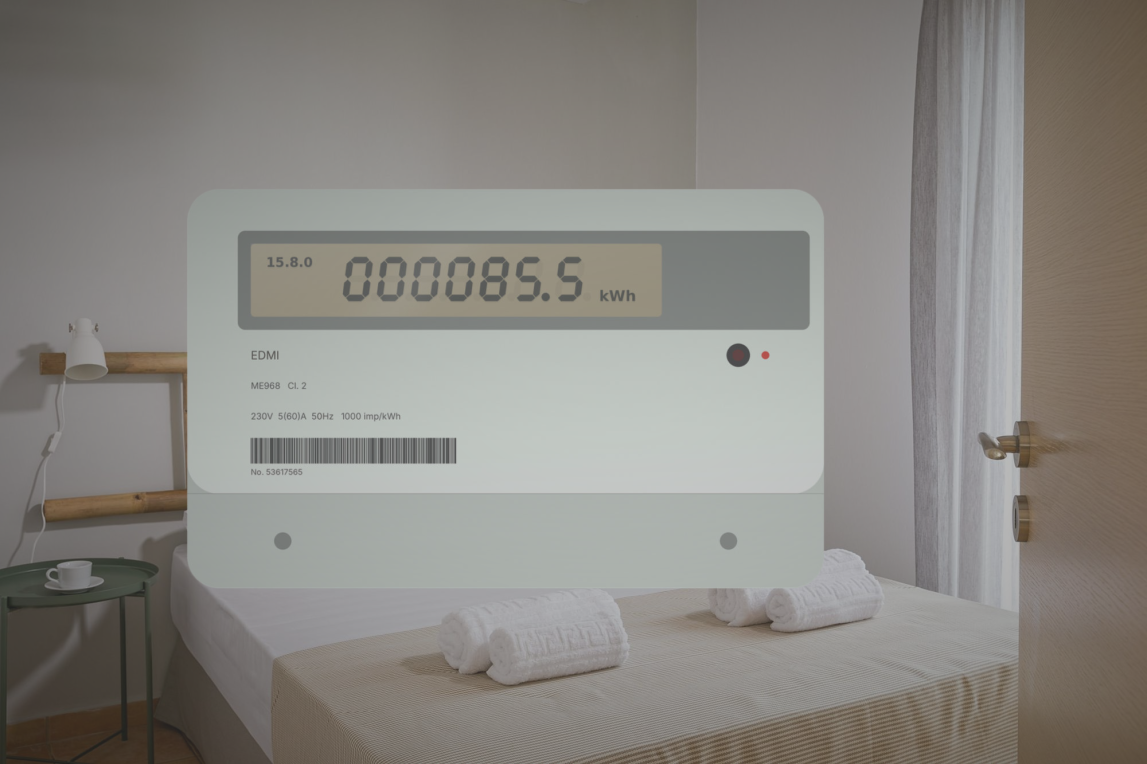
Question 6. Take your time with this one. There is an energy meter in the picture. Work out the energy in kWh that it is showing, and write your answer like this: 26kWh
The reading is 85.5kWh
